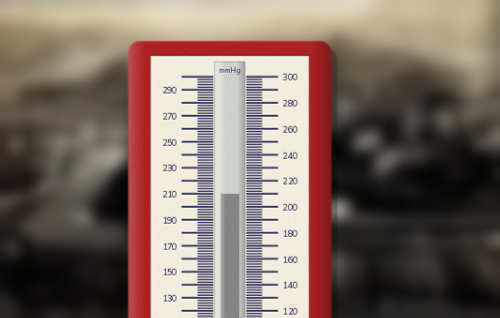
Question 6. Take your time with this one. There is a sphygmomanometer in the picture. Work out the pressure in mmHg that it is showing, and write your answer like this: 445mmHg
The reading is 210mmHg
